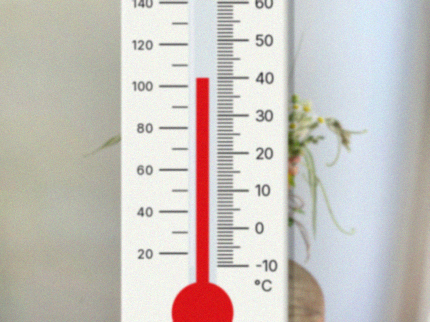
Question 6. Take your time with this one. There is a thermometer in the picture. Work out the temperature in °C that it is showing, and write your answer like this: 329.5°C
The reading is 40°C
